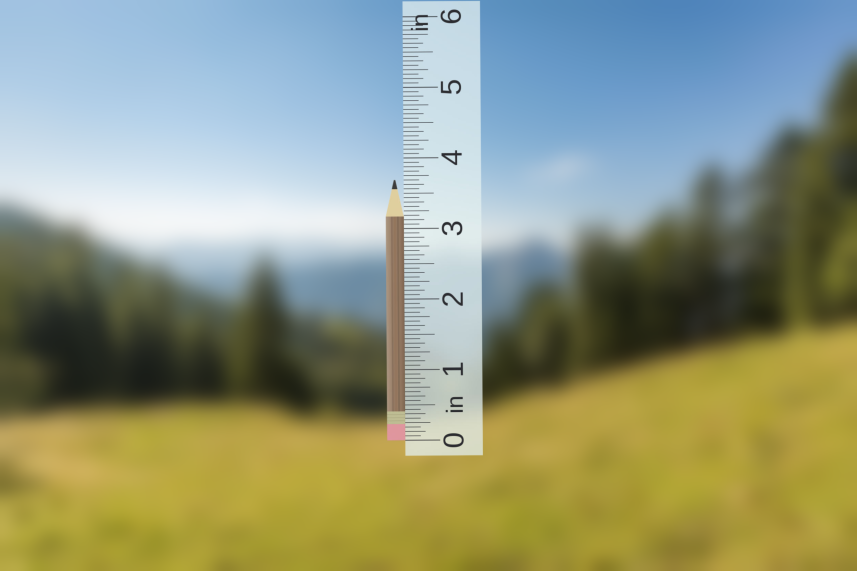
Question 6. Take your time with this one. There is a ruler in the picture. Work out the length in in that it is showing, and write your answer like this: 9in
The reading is 3.6875in
